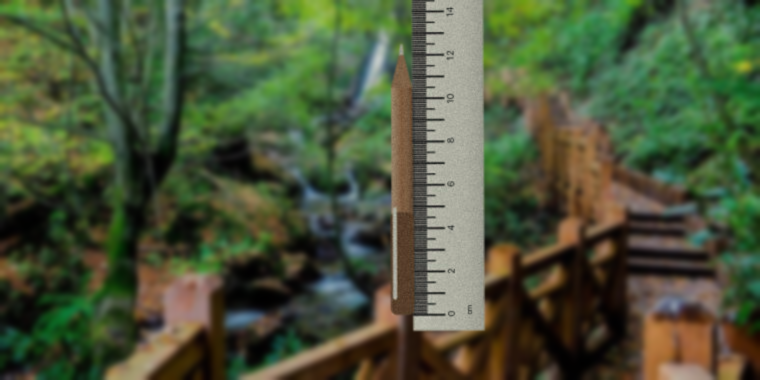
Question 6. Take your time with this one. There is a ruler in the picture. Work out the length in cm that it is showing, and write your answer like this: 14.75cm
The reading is 12.5cm
